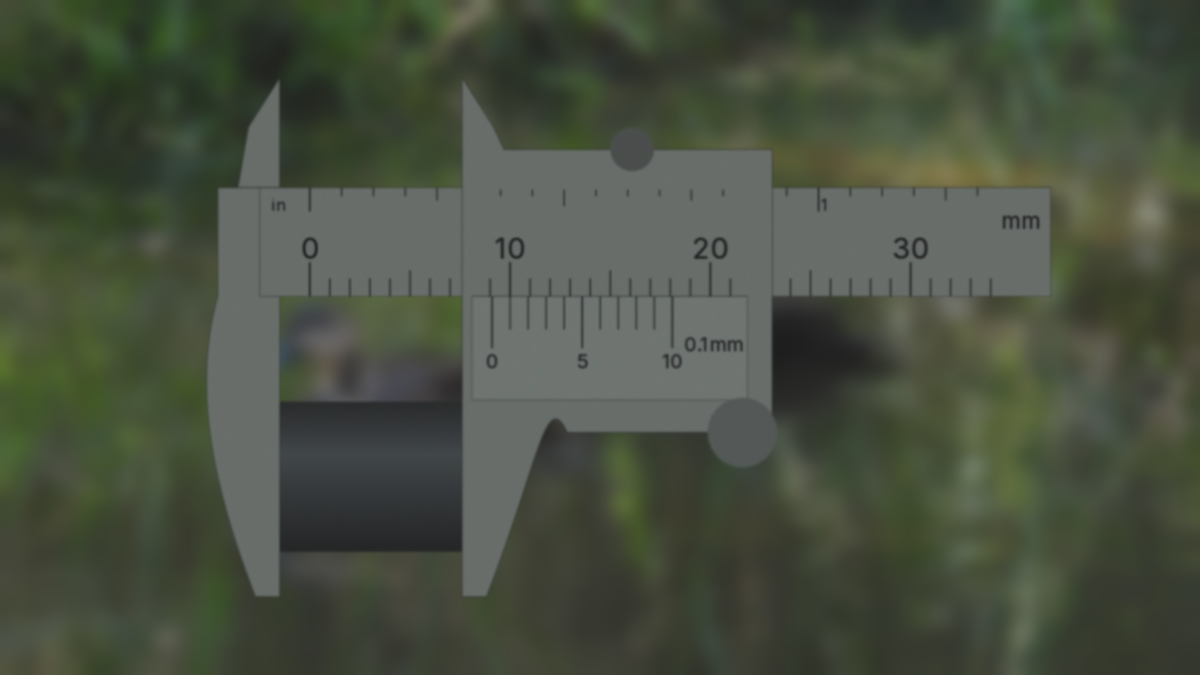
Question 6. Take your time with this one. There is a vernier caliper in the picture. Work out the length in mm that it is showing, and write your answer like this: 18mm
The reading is 9.1mm
